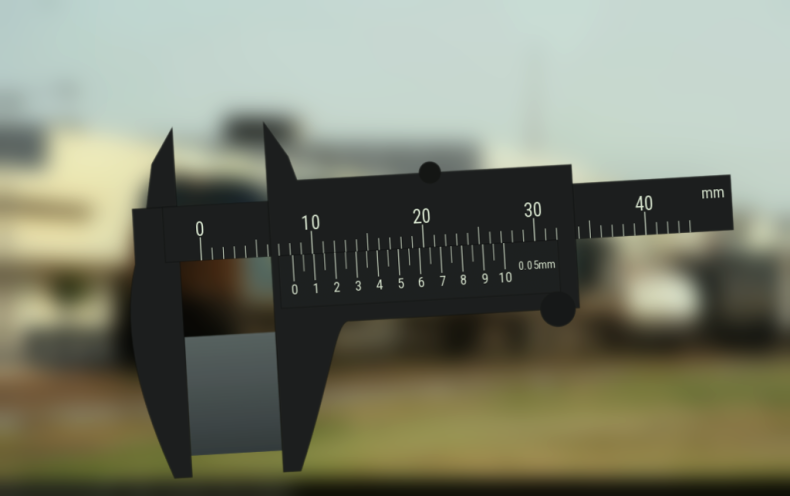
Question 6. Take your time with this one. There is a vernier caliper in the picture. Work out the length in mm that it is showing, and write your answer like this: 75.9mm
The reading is 8.2mm
